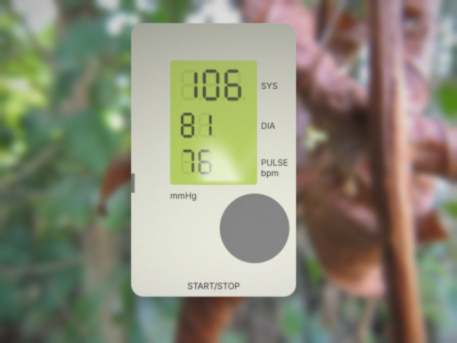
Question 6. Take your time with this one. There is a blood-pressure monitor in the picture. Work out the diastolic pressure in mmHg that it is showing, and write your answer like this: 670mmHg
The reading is 81mmHg
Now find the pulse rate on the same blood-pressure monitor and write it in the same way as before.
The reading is 76bpm
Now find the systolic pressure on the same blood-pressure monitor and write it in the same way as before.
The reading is 106mmHg
